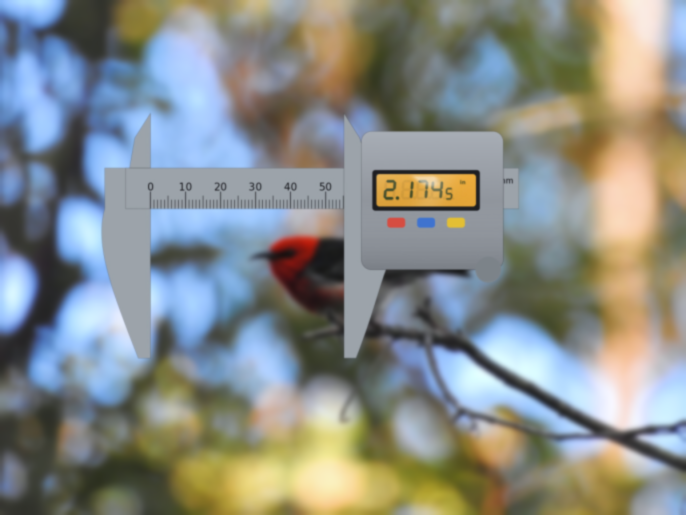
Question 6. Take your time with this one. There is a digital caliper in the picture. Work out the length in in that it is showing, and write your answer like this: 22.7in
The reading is 2.1745in
